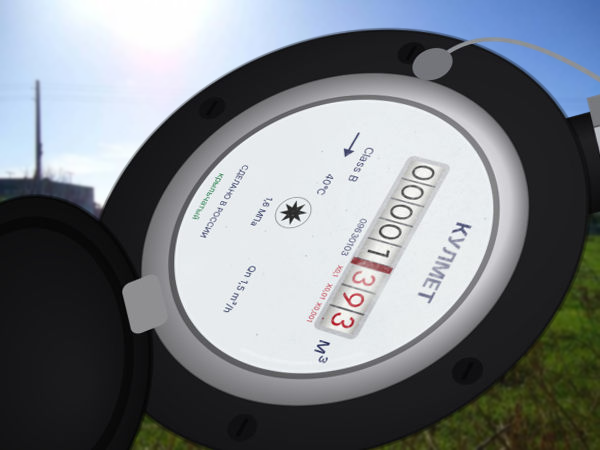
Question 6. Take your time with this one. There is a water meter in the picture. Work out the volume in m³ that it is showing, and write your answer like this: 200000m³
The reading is 1.393m³
